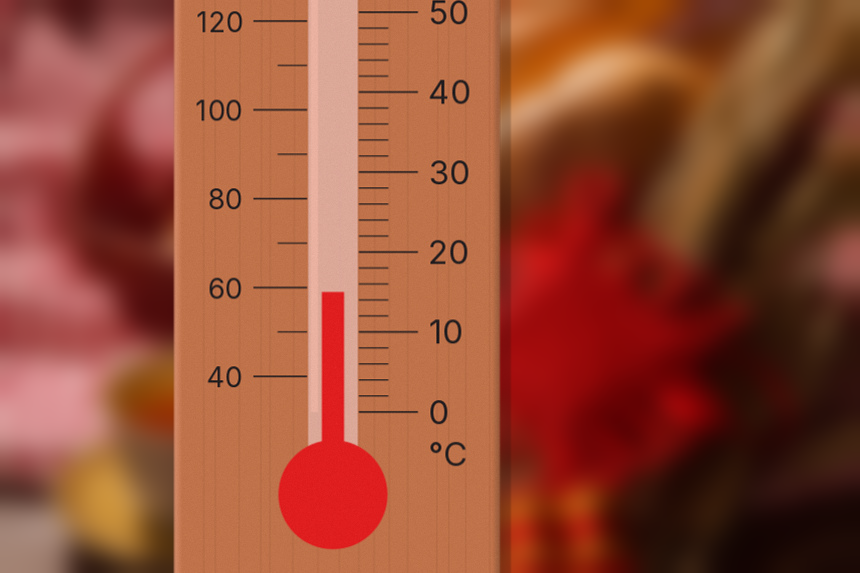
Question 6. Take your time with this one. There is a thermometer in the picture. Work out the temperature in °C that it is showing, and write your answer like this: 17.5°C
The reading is 15°C
